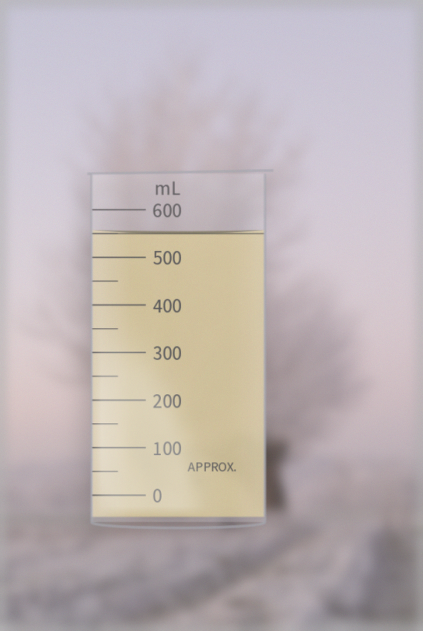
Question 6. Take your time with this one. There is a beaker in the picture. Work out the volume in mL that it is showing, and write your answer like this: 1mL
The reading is 550mL
